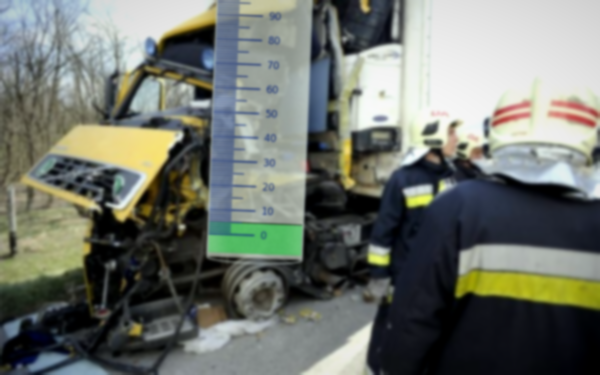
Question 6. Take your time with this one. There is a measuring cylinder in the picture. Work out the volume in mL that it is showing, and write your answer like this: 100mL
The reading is 5mL
